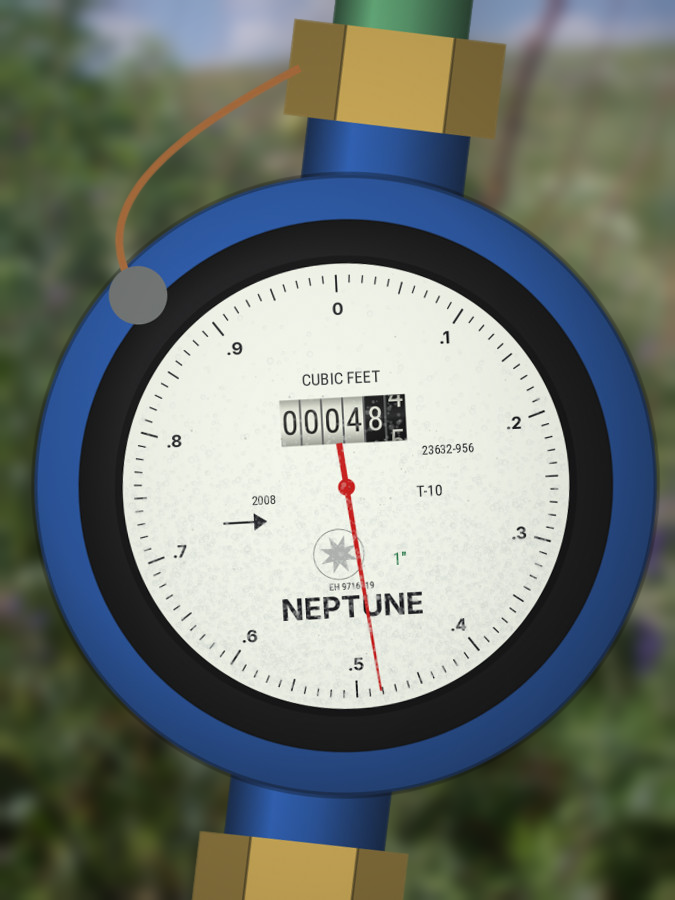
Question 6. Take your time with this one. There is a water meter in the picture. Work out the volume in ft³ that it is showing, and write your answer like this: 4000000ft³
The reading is 484.48ft³
